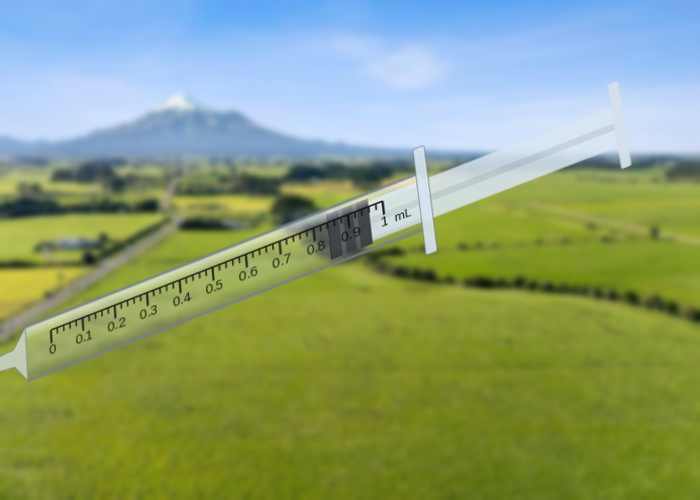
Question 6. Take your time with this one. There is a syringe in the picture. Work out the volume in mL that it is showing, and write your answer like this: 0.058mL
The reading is 0.84mL
